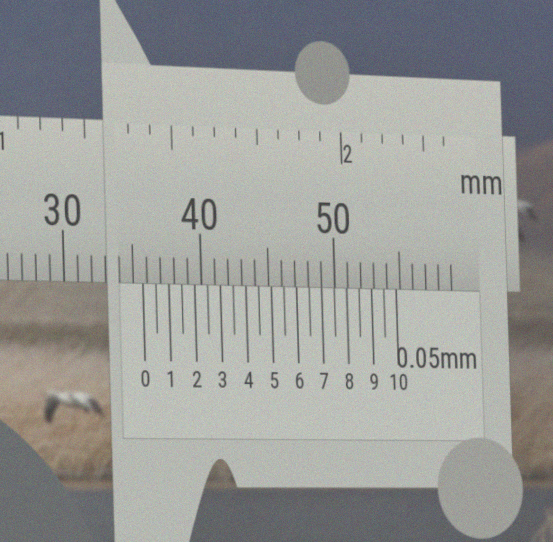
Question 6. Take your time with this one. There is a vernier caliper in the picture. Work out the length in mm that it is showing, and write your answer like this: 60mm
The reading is 35.7mm
